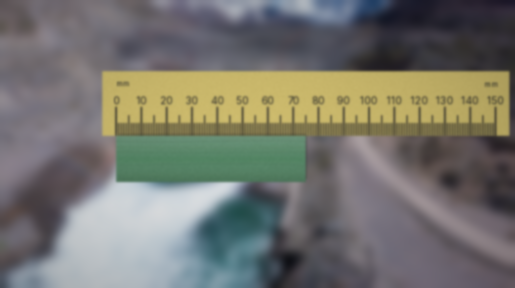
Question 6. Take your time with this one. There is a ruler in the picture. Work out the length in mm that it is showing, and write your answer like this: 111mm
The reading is 75mm
